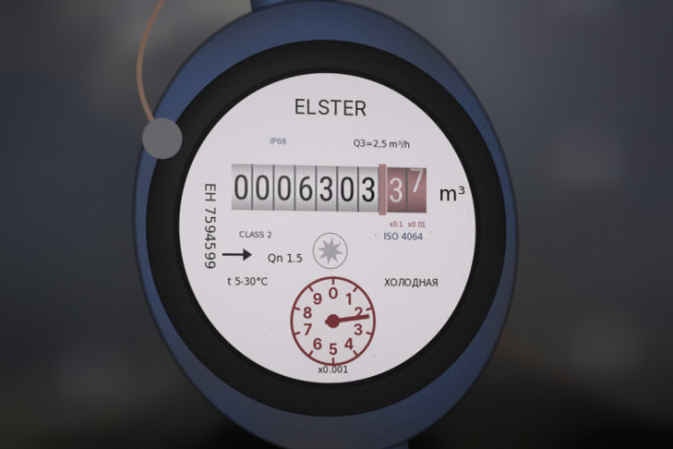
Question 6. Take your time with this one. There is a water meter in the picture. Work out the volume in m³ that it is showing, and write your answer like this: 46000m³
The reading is 6303.372m³
